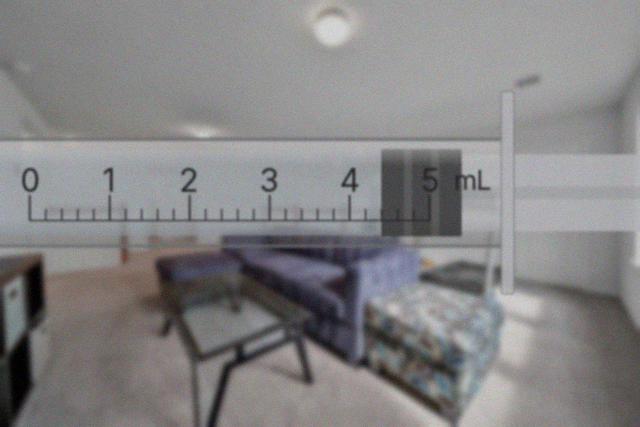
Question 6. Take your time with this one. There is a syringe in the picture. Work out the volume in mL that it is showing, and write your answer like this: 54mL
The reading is 4.4mL
